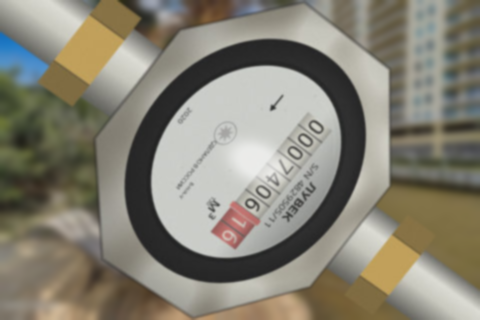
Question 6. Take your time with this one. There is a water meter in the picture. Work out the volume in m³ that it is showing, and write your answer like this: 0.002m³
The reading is 7406.16m³
